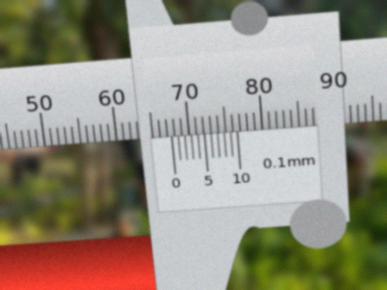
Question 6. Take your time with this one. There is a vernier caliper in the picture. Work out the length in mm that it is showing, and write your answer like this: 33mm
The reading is 67.6mm
